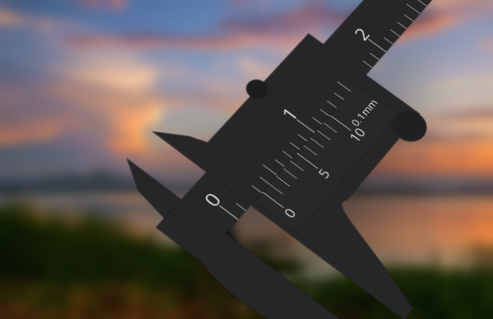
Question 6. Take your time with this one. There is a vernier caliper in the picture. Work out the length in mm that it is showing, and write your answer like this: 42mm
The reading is 3.1mm
